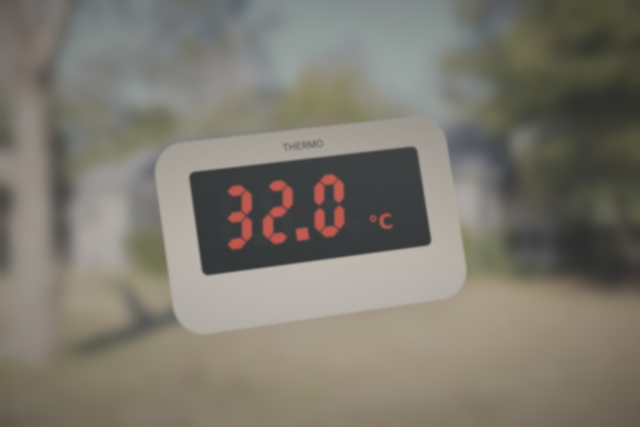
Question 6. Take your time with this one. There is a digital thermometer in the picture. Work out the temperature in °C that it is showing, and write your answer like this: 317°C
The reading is 32.0°C
